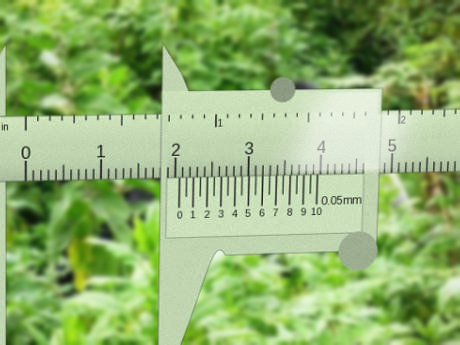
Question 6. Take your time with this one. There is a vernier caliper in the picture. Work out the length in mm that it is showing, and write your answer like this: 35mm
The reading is 20.6mm
